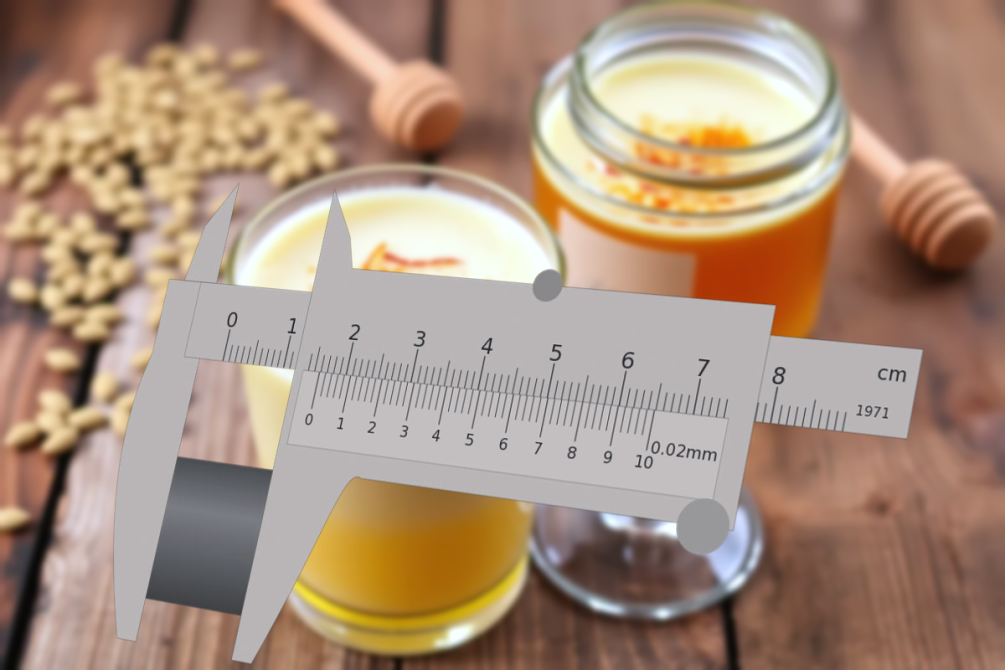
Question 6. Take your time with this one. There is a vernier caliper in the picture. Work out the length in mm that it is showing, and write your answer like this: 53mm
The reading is 15.8mm
